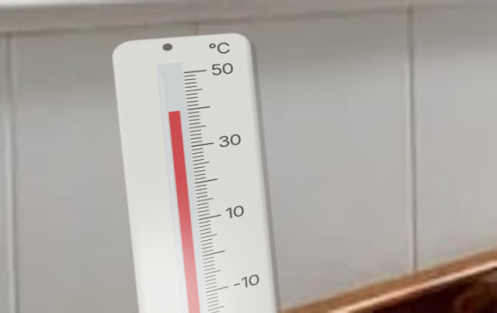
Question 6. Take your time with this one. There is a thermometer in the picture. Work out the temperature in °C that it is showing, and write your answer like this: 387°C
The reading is 40°C
